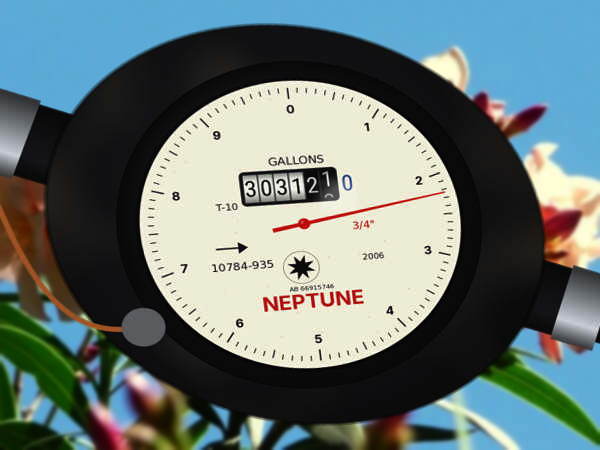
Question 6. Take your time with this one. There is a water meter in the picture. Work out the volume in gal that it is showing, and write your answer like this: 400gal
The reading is 3031212.2gal
